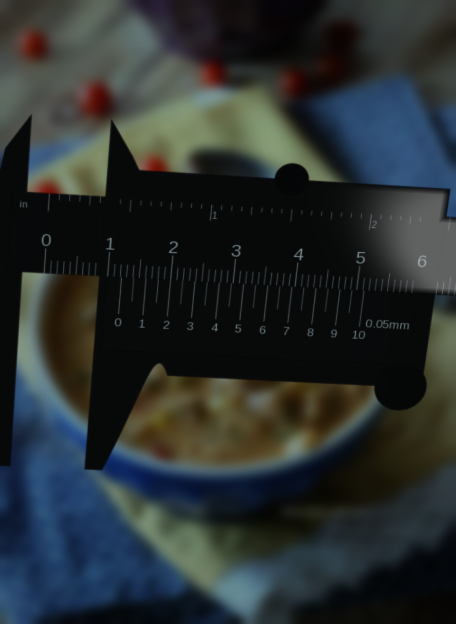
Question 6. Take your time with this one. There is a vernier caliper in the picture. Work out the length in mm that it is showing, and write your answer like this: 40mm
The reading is 12.2mm
